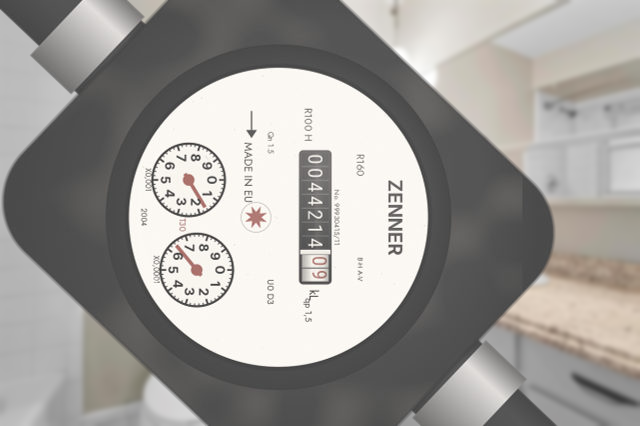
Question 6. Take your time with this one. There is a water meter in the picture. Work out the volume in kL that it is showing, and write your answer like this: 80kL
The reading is 44214.0916kL
